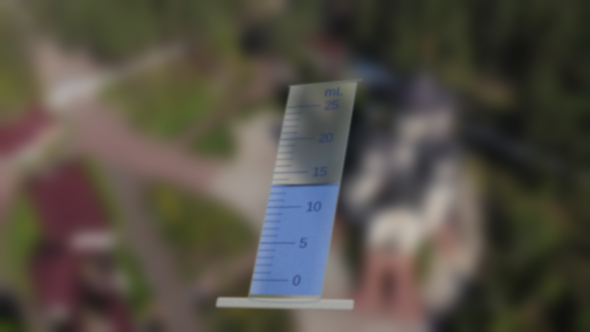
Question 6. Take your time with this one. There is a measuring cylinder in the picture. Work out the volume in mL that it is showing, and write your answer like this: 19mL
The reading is 13mL
